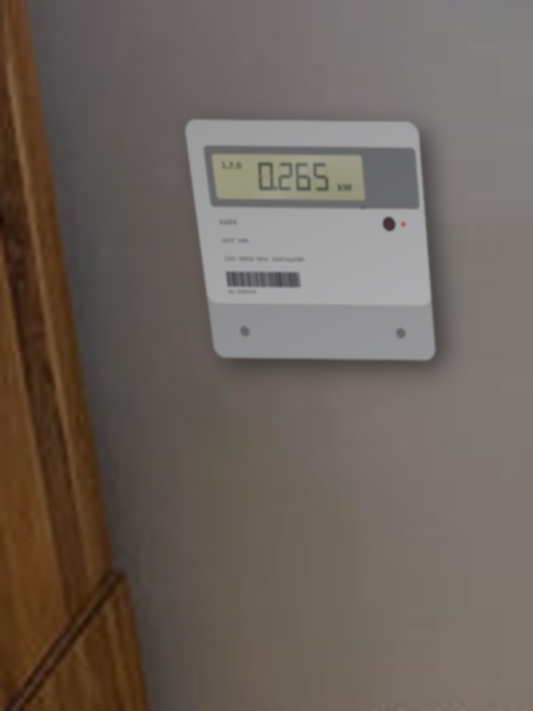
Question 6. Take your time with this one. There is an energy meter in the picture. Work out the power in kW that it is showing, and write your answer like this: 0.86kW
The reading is 0.265kW
